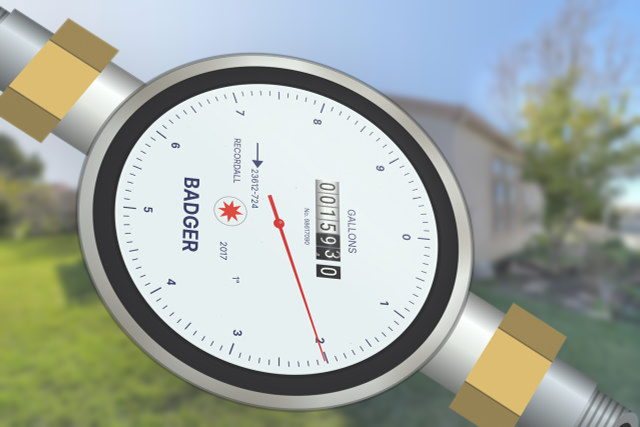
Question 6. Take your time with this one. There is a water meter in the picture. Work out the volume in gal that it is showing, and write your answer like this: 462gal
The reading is 15932.0gal
